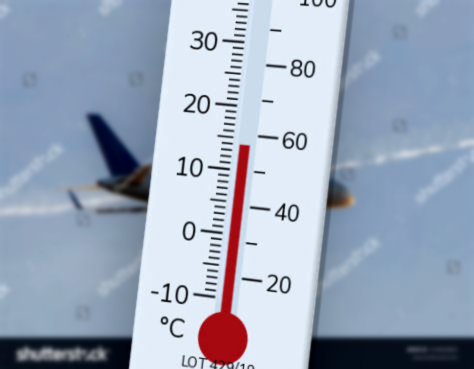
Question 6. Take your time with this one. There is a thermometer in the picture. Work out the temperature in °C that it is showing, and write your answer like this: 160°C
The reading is 14°C
